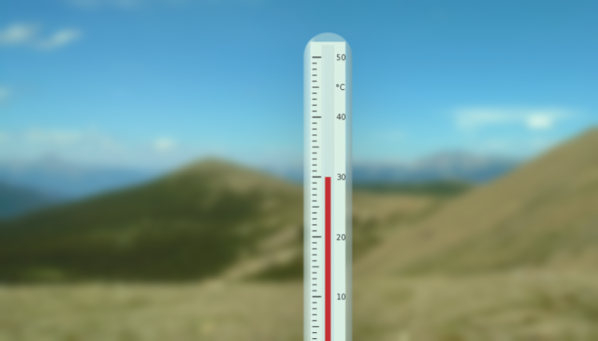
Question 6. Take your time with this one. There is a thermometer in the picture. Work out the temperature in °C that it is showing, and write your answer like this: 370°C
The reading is 30°C
